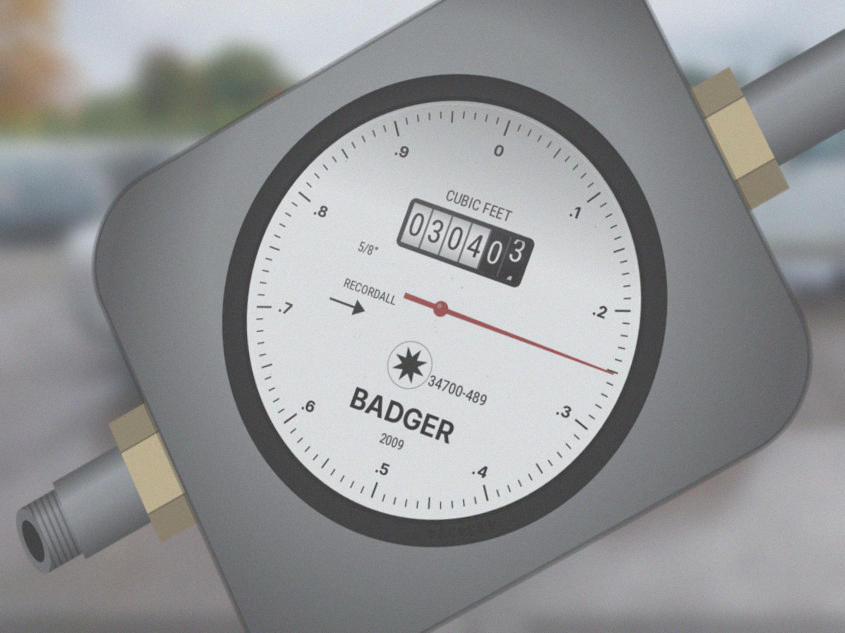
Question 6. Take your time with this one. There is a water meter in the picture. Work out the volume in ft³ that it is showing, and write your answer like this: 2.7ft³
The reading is 30403.25ft³
